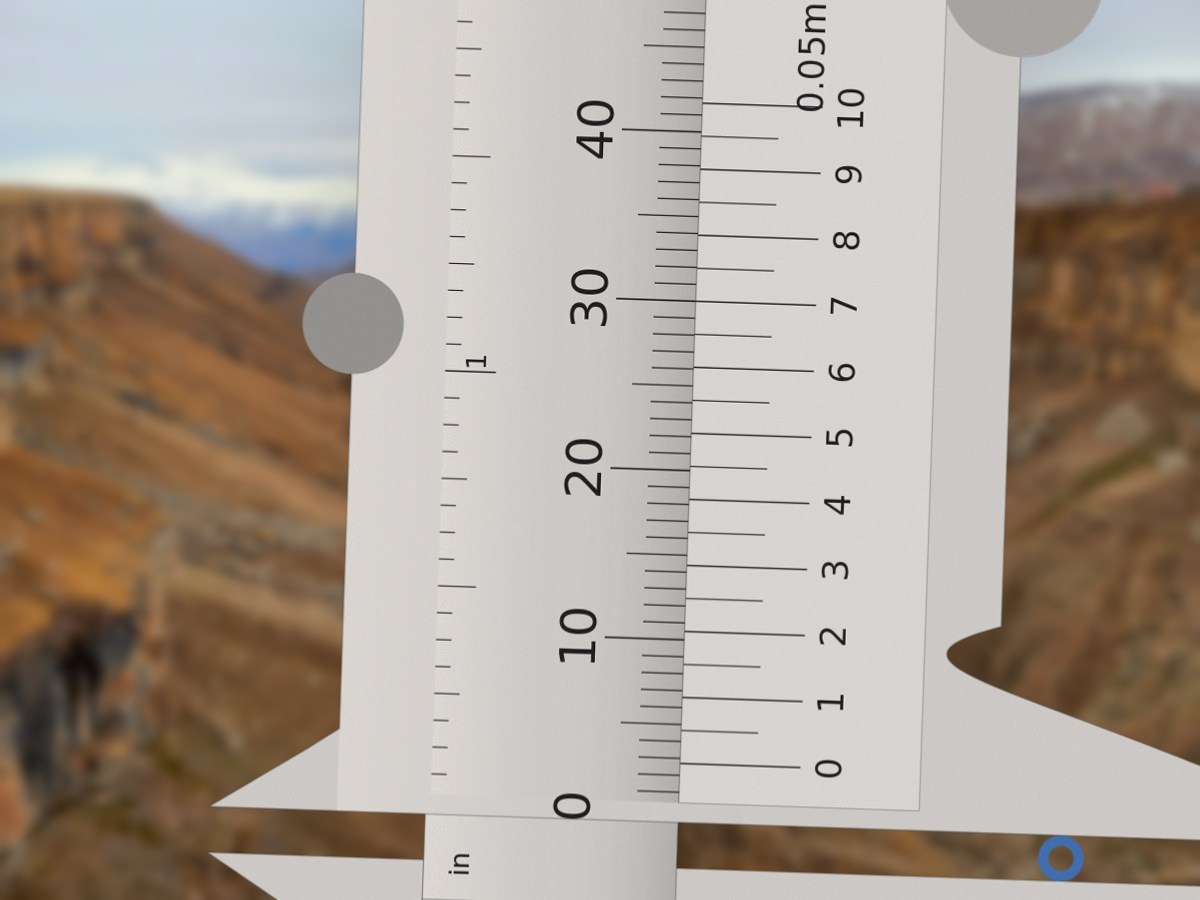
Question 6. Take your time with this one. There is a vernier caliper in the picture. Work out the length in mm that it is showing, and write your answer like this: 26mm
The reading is 2.7mm
